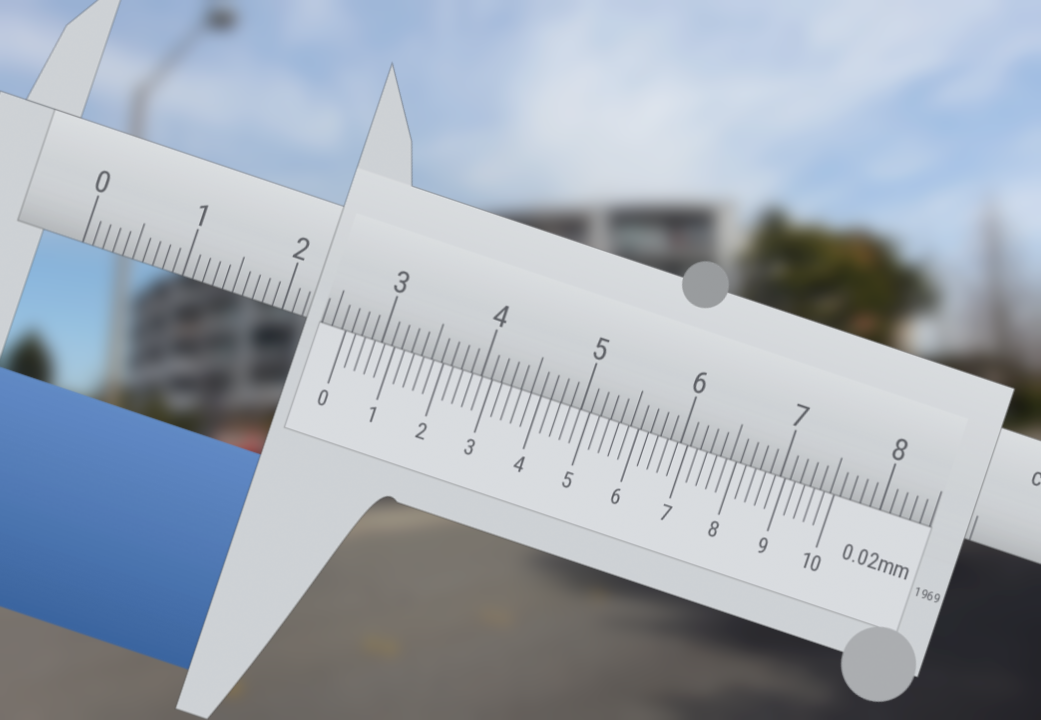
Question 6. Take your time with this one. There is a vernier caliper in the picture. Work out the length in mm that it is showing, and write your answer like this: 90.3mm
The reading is 26.4mm
